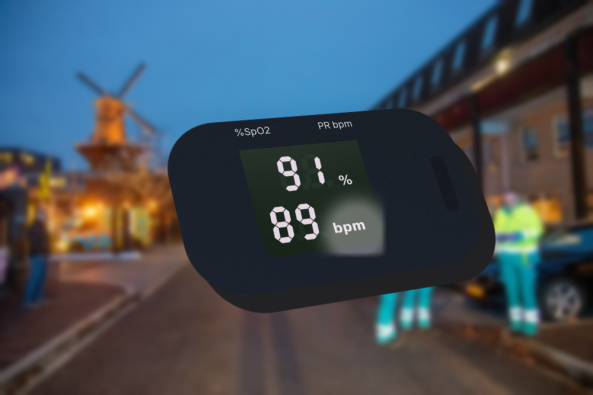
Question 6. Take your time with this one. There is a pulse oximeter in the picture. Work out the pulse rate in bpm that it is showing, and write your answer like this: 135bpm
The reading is 89bpm
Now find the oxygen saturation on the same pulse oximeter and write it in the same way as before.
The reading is 91%
